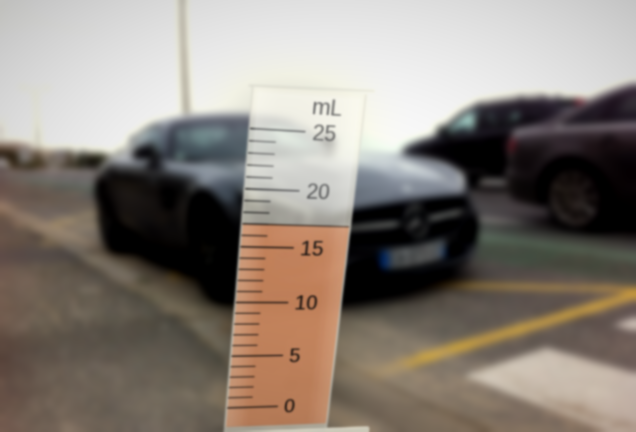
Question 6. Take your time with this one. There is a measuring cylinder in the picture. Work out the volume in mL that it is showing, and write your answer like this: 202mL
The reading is 17mL
